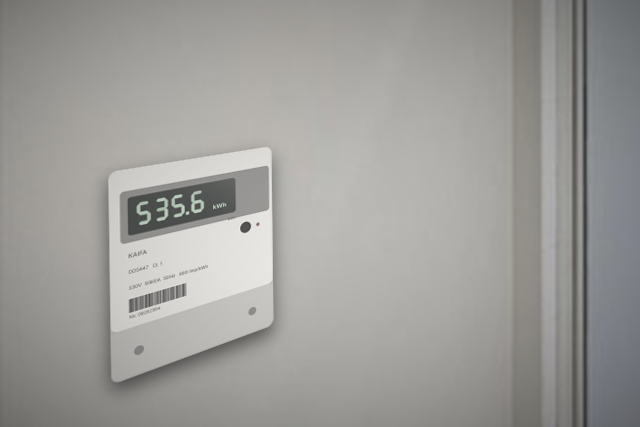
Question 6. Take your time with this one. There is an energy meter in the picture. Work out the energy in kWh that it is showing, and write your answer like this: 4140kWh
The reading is 535.6kWh
